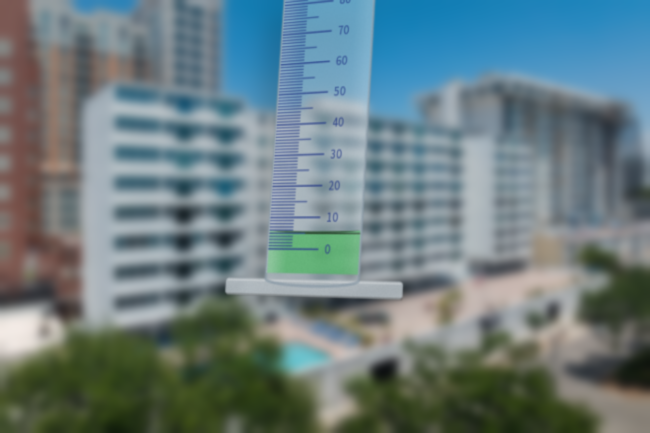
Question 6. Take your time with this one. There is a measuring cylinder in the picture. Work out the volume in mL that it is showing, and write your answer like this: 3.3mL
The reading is 5mL
